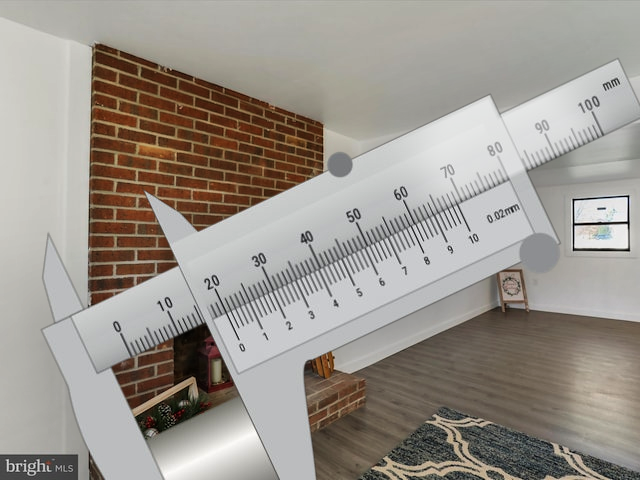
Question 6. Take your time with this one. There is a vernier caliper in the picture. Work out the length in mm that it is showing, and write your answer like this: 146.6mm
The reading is 20.0mm
